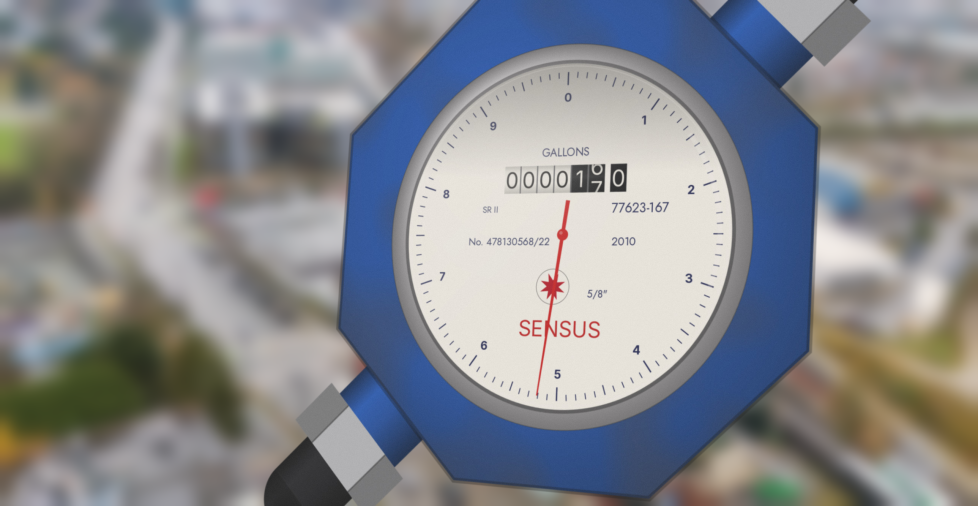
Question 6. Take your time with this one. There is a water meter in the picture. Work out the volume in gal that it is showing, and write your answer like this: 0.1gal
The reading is 165.2gal
